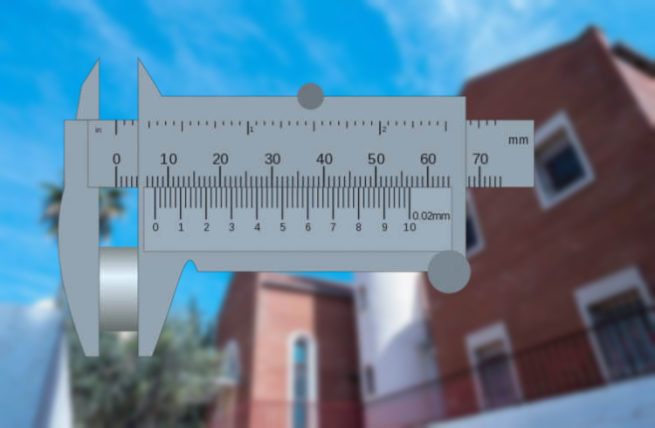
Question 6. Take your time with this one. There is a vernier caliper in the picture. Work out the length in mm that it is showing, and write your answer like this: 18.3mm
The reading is 7.5mm
